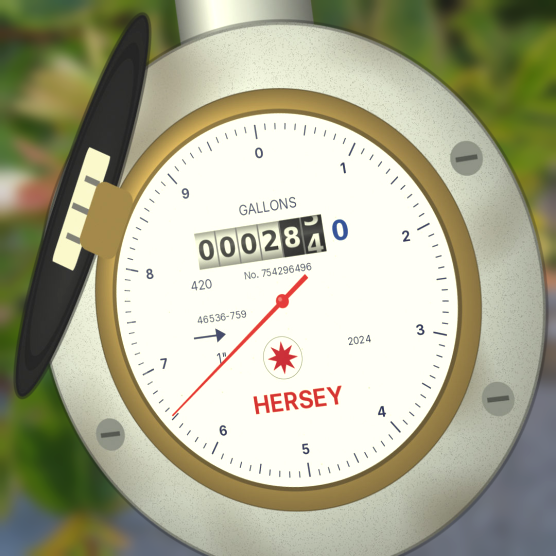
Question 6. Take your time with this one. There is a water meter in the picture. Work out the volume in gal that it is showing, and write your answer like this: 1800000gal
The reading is 2836.5gal
